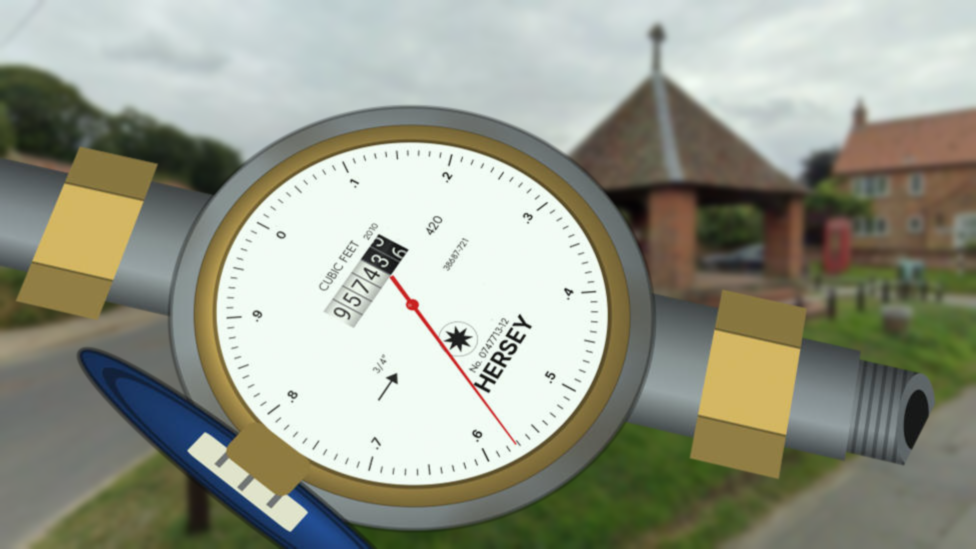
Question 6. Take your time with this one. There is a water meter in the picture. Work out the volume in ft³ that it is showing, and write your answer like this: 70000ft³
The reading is 957435.57ft³
